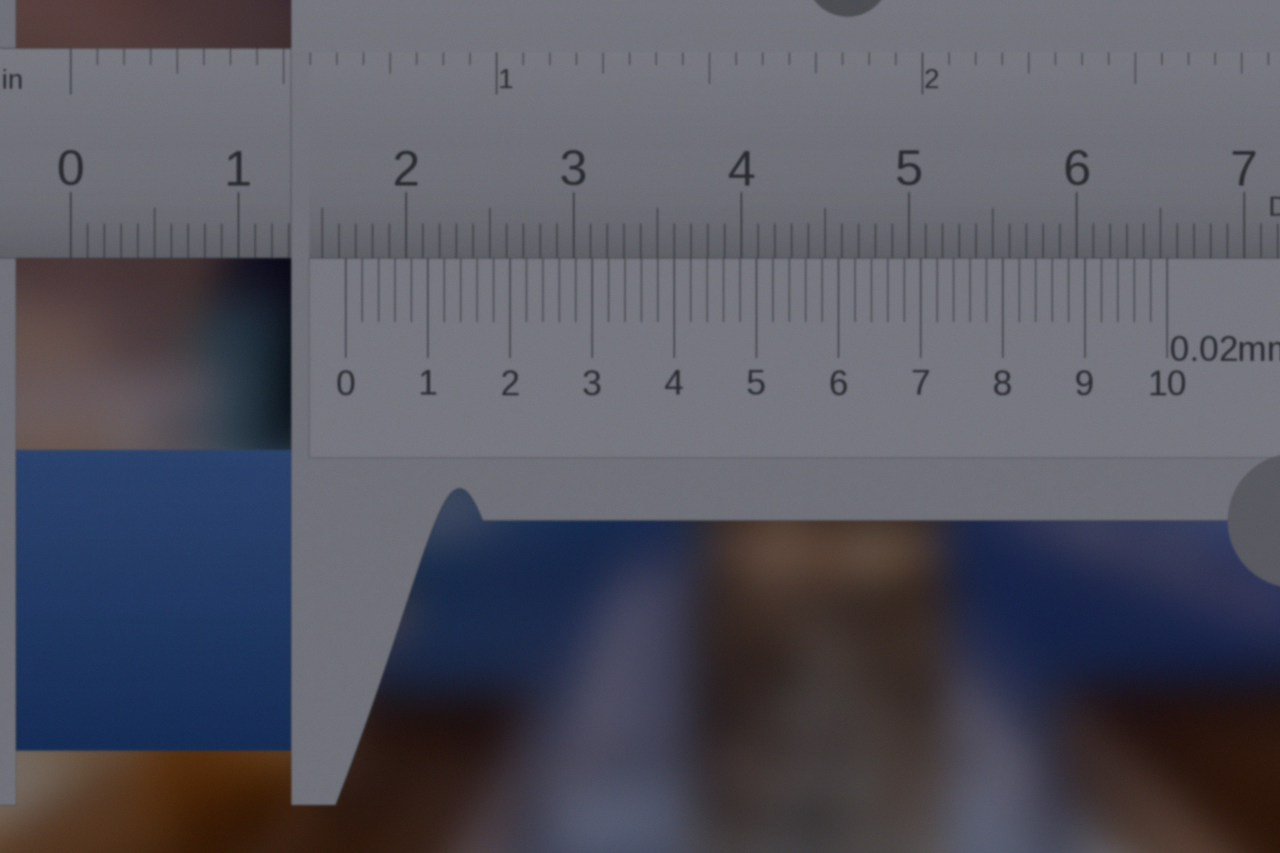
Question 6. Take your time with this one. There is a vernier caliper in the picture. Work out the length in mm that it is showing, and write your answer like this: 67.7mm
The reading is 16.4mm
